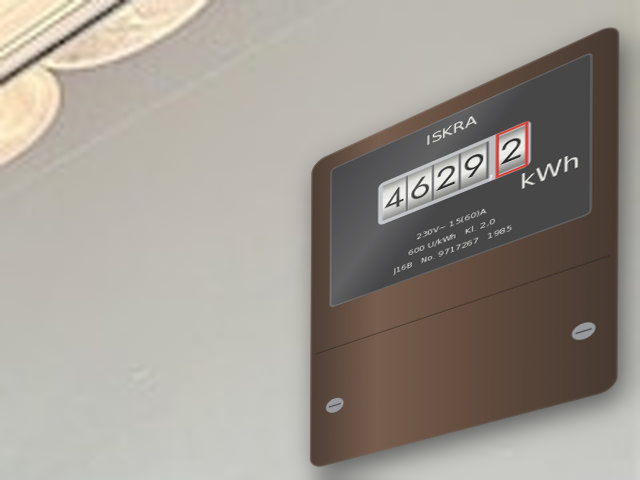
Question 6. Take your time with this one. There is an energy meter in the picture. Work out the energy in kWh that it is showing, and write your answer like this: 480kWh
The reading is 4629.2kWh
